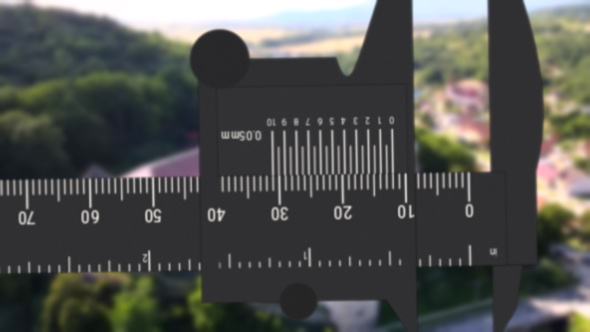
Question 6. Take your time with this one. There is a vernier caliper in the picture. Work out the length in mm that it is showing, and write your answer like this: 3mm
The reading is 12.0mm
